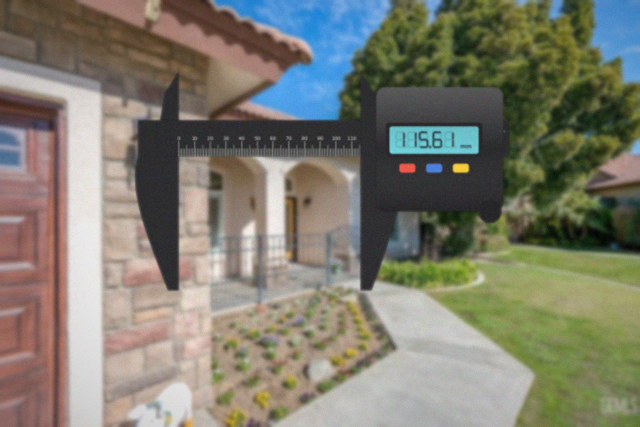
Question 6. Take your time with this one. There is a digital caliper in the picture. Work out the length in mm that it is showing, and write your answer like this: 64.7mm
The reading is 115.61mm
